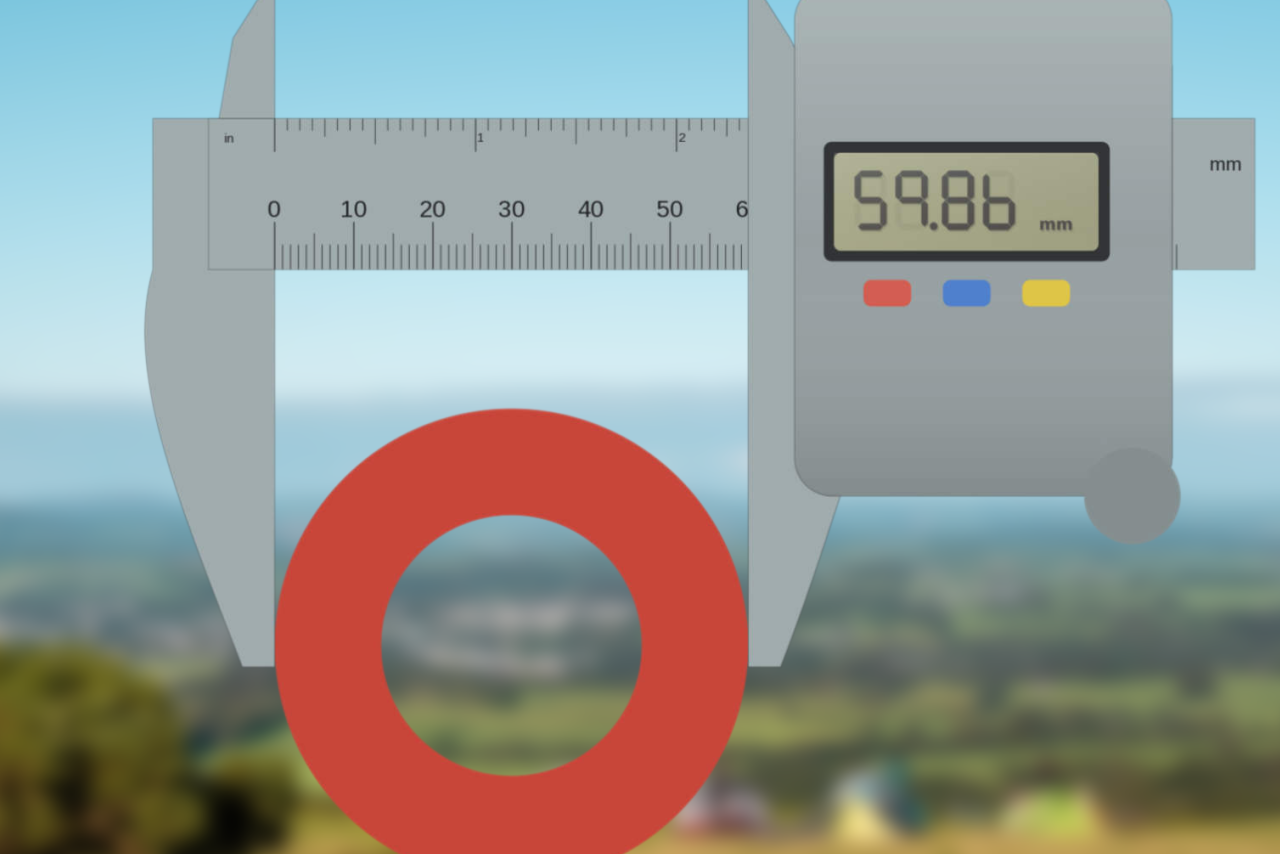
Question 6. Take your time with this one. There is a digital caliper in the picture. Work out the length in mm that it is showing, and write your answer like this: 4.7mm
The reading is 59.86mm
